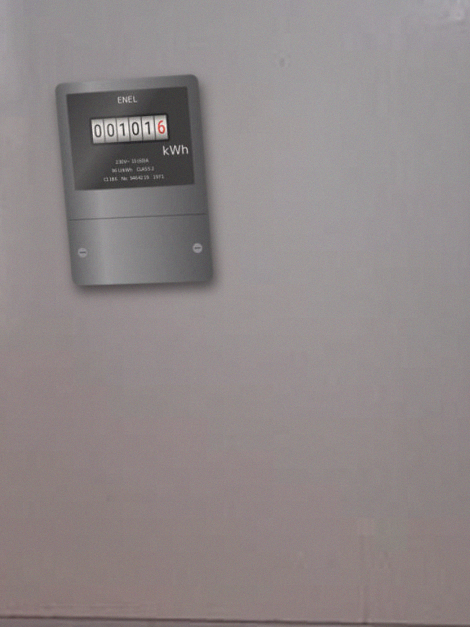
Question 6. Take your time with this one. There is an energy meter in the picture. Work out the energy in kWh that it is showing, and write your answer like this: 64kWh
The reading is 101.6kWh
